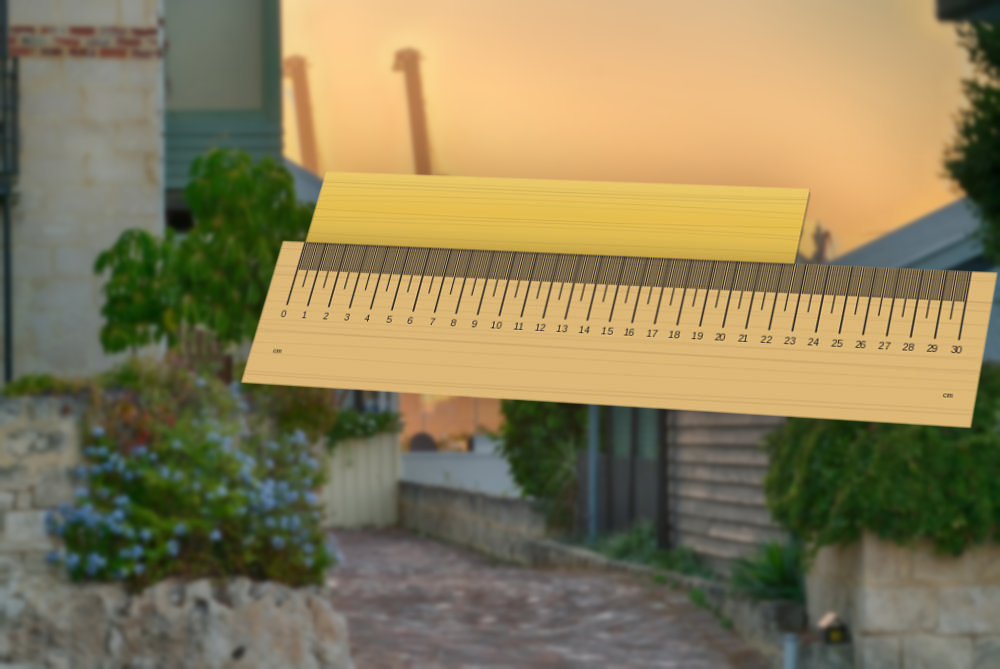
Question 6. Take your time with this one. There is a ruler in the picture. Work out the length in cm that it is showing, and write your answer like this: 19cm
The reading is 22.5cm
